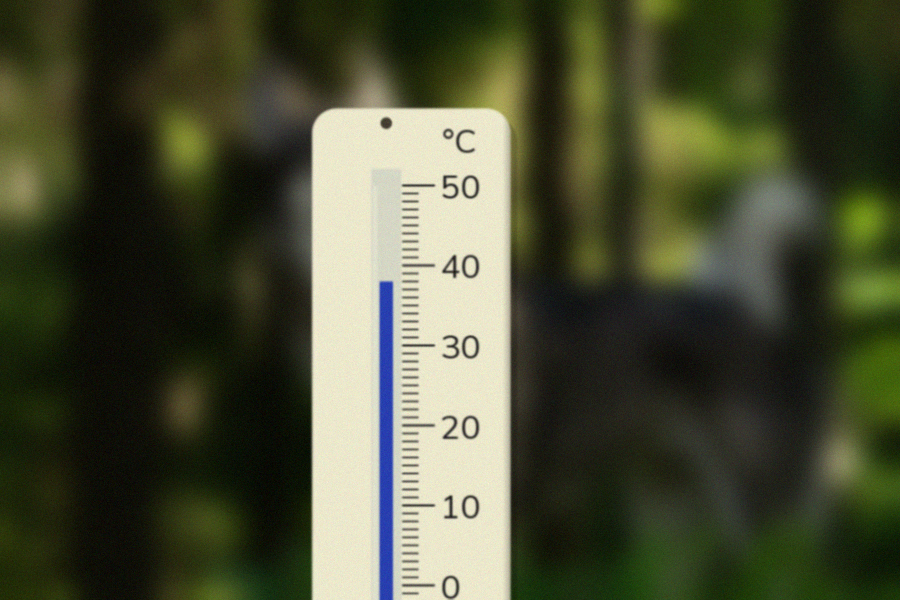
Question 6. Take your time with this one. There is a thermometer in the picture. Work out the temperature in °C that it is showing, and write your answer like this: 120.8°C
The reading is 38°C
